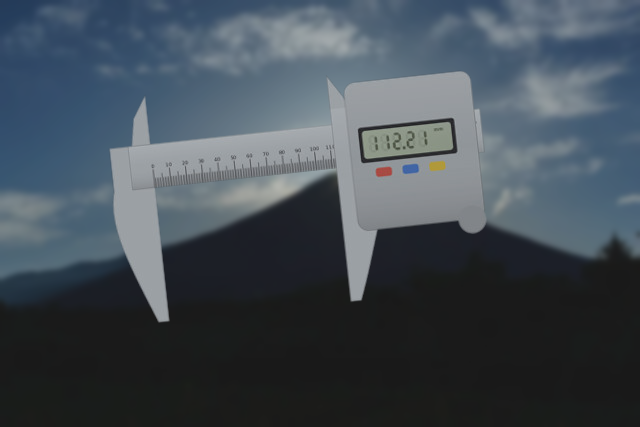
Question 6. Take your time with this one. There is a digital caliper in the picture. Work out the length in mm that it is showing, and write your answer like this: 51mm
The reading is 112.21mm
